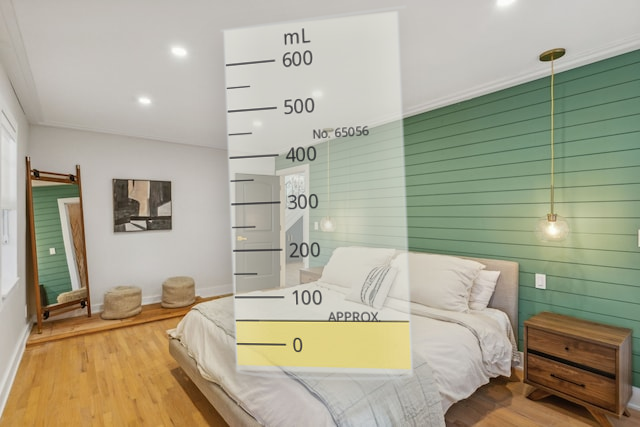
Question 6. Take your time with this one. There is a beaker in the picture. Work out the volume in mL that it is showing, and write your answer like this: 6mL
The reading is 50mL
